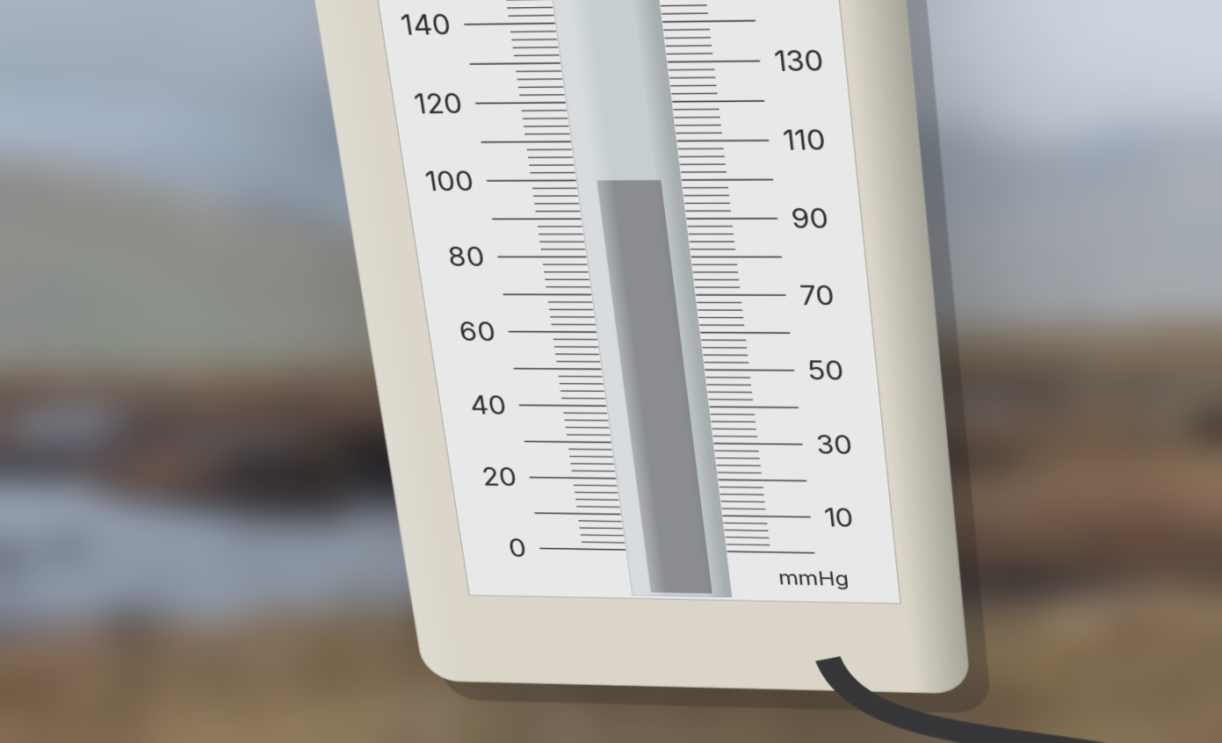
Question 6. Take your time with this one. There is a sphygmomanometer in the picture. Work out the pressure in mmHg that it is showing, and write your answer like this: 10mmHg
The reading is 100mmHg
